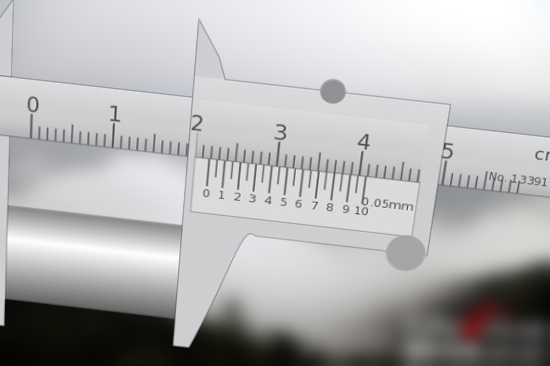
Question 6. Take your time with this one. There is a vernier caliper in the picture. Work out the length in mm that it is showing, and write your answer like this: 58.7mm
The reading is 21.8mm
